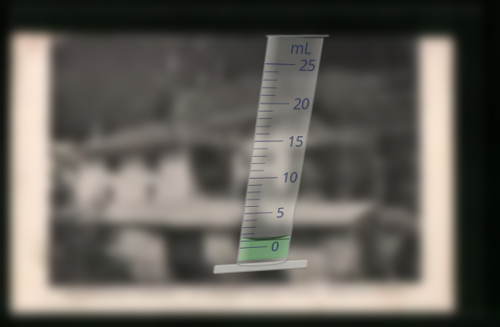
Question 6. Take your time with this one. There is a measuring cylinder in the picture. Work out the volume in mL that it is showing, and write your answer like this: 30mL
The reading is 1mL
